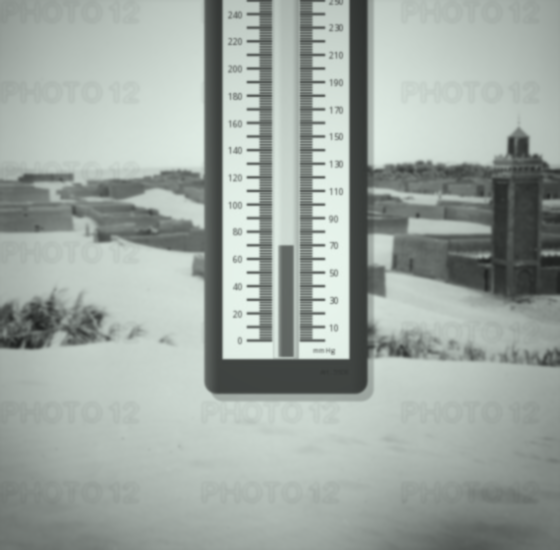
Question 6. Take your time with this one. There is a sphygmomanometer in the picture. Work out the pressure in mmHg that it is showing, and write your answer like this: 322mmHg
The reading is 70mmHg
